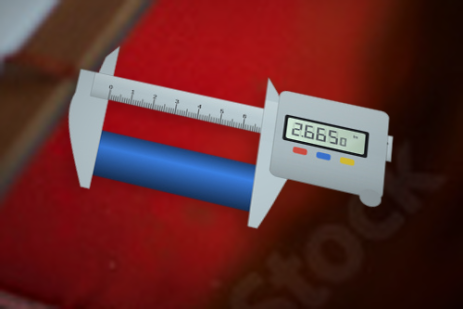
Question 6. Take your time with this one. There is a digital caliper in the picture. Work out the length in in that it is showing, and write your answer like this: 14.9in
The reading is 2.6650in
